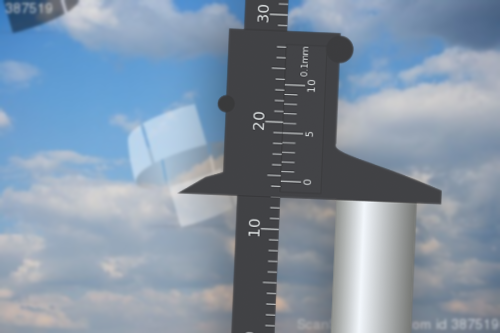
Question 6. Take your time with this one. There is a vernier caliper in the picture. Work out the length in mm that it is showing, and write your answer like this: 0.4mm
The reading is 14.5mm
